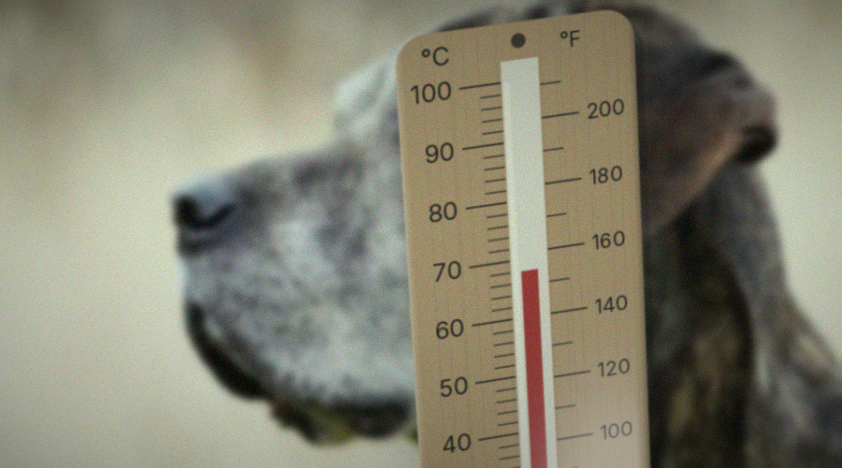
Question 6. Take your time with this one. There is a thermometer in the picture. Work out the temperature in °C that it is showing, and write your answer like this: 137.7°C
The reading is 68°C
